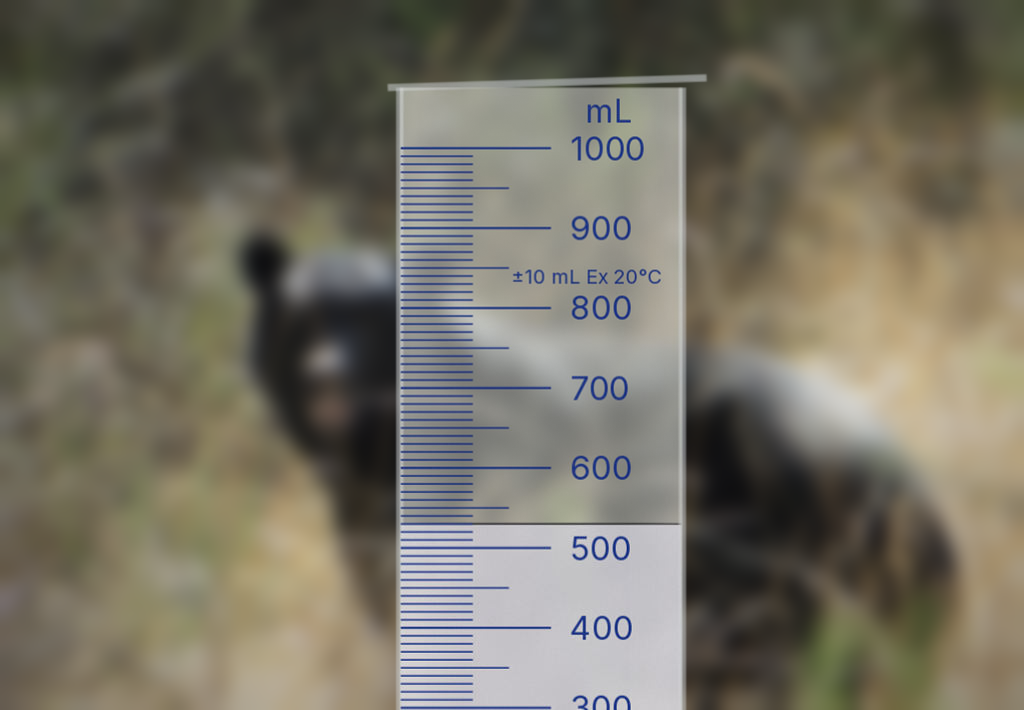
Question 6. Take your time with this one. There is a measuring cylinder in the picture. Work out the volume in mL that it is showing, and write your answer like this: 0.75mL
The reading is 530mL
